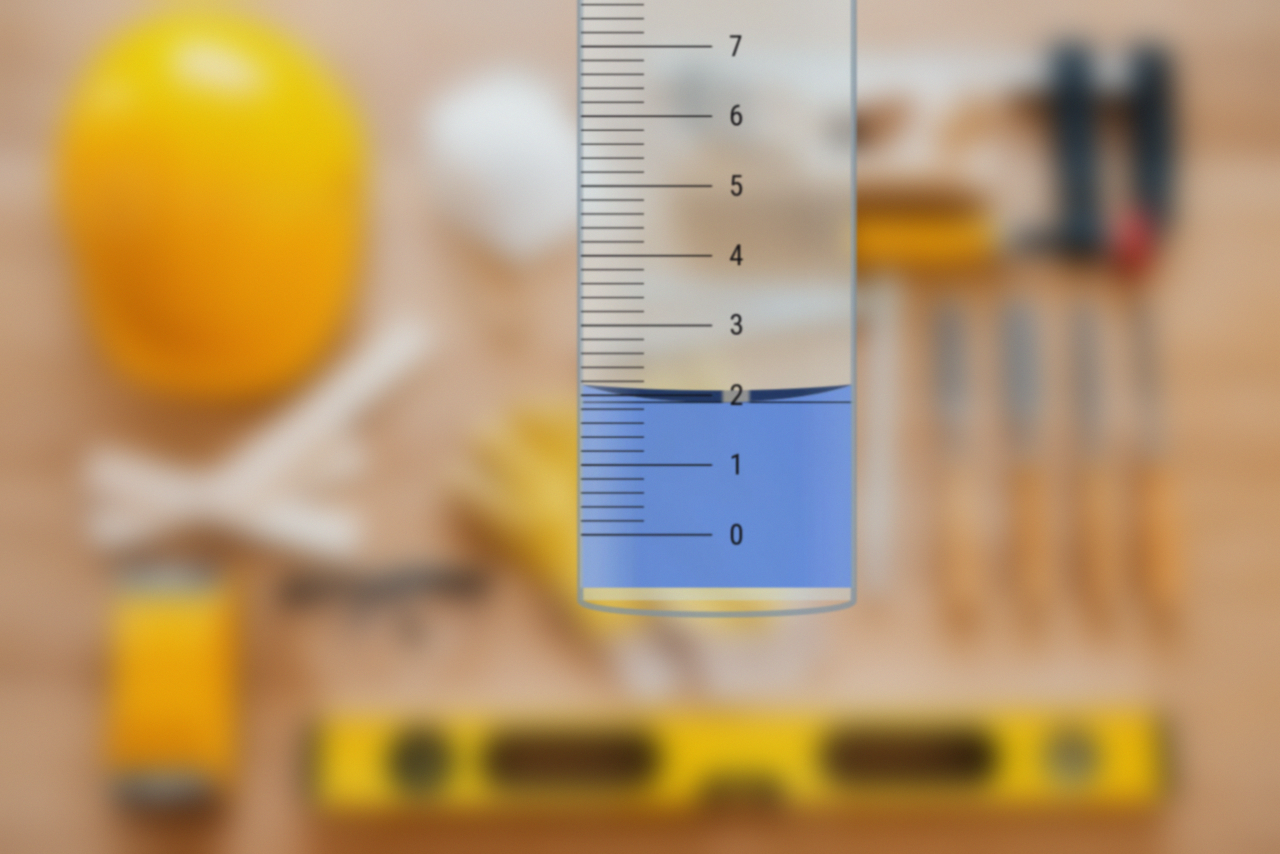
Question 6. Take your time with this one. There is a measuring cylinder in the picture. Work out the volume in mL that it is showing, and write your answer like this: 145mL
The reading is 1.9mL
